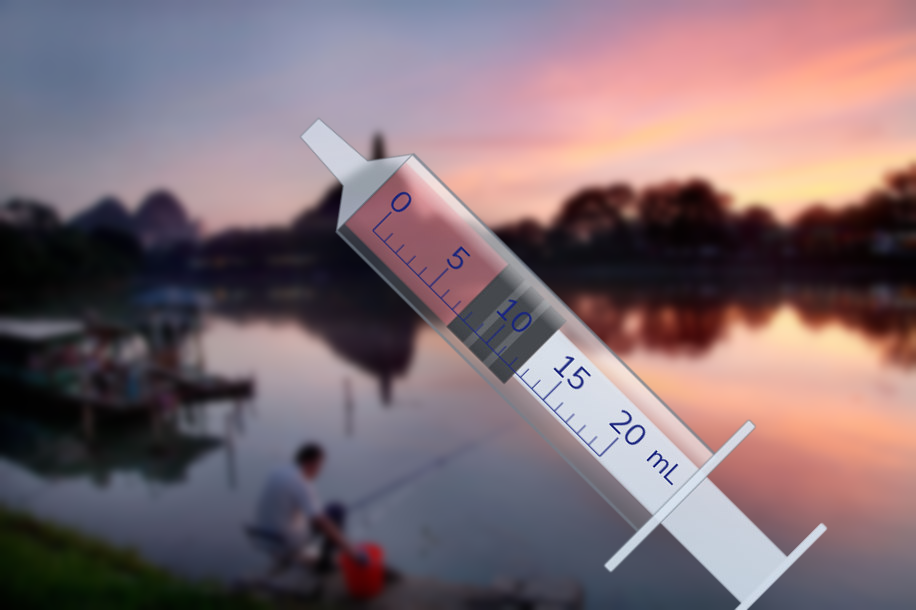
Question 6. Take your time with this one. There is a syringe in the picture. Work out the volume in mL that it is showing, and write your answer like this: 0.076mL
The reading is 7.5mL
